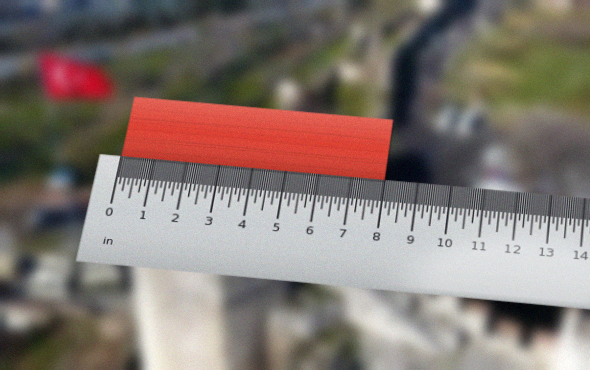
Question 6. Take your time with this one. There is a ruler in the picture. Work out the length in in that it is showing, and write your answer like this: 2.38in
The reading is 8in
